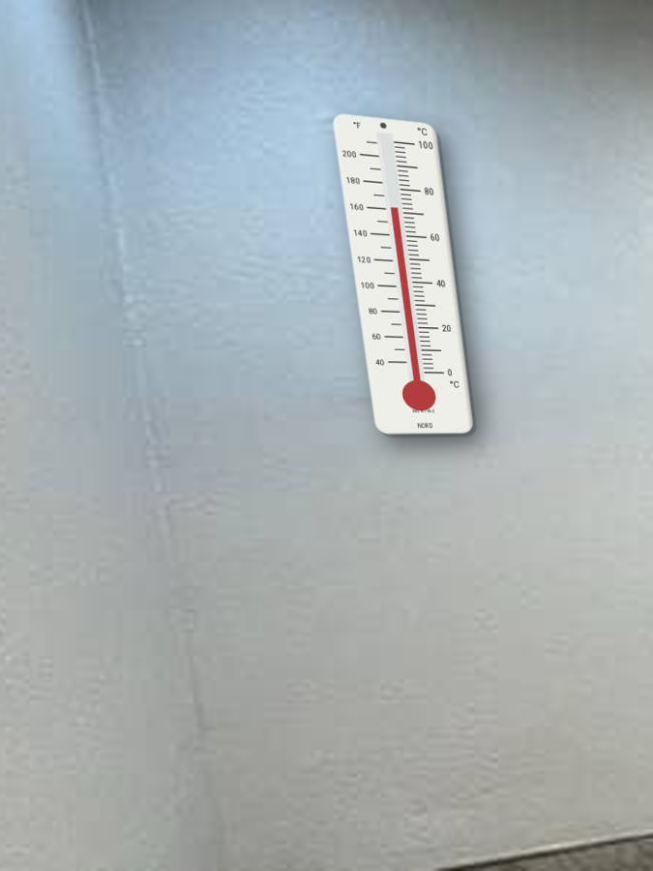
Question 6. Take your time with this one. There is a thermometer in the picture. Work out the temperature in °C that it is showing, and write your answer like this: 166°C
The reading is 72°C
